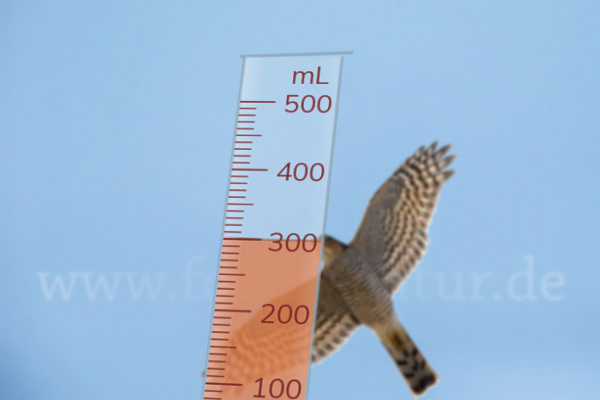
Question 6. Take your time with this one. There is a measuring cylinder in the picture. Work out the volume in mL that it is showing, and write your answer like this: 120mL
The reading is 300mL
